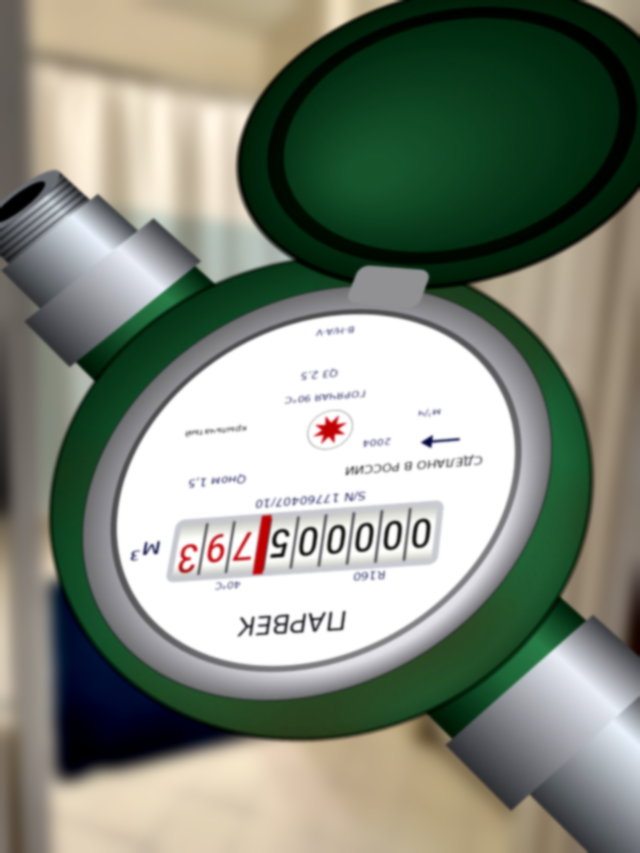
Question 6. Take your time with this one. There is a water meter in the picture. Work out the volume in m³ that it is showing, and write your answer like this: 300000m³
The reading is 5.793m³
